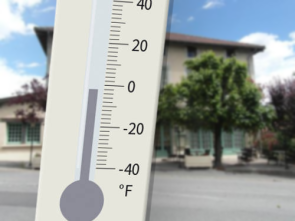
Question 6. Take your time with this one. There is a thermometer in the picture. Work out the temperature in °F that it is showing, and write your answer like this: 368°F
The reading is -2°F
